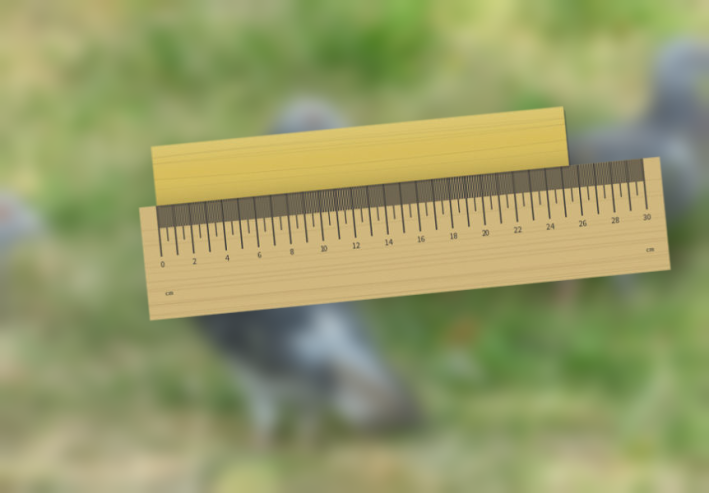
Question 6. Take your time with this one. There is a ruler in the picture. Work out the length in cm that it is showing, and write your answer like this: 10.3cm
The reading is 25.5cm
